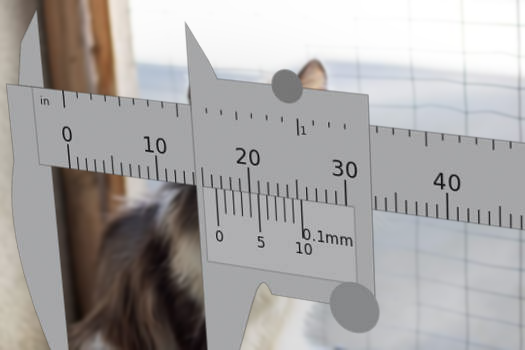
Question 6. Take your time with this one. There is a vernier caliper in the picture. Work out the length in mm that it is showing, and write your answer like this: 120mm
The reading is 16.4mm
